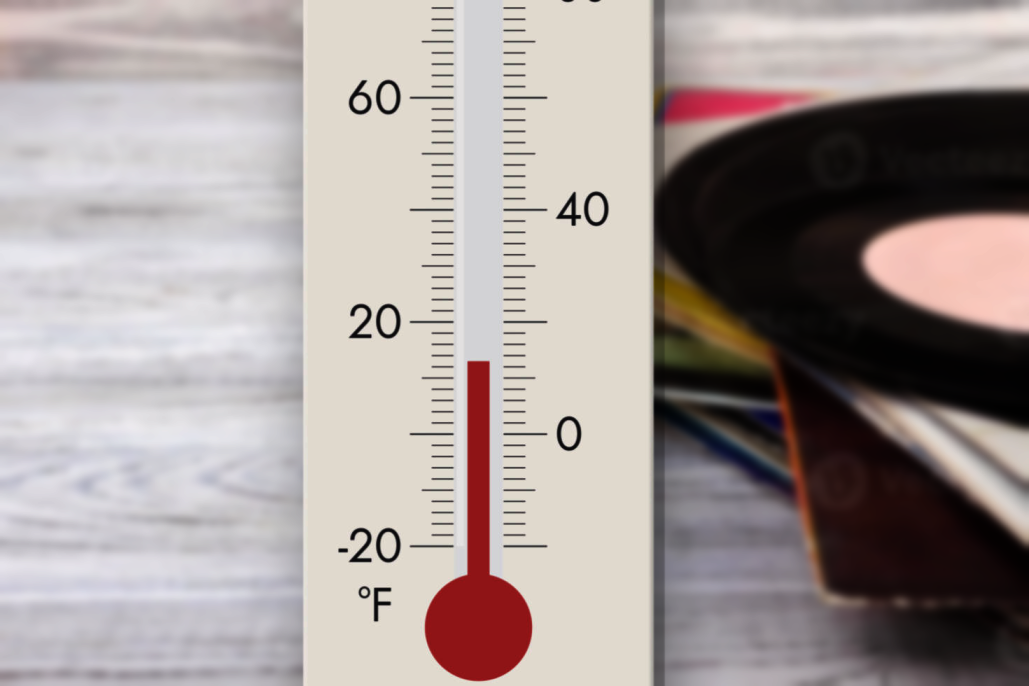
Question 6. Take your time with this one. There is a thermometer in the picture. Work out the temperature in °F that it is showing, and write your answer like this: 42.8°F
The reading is 13°F
